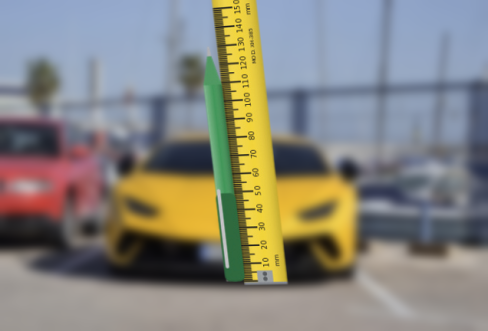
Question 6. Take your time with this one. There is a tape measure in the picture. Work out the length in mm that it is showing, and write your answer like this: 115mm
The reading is 130mm
